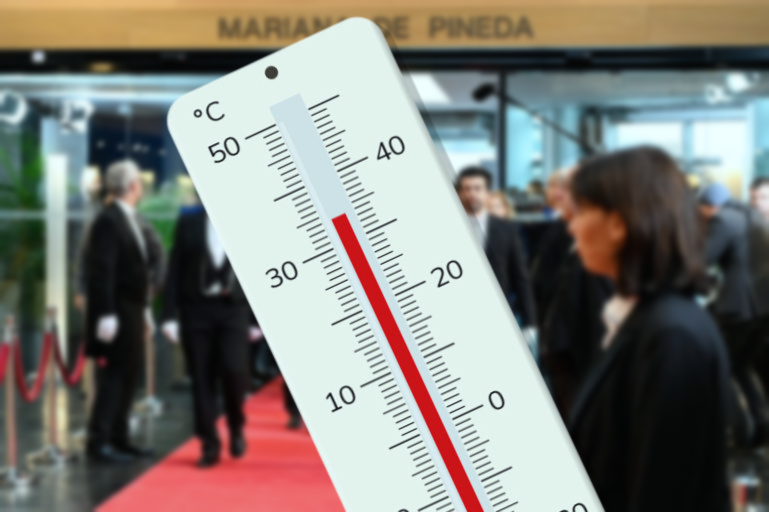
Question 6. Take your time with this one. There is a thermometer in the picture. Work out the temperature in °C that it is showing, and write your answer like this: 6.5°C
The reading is 34°C
